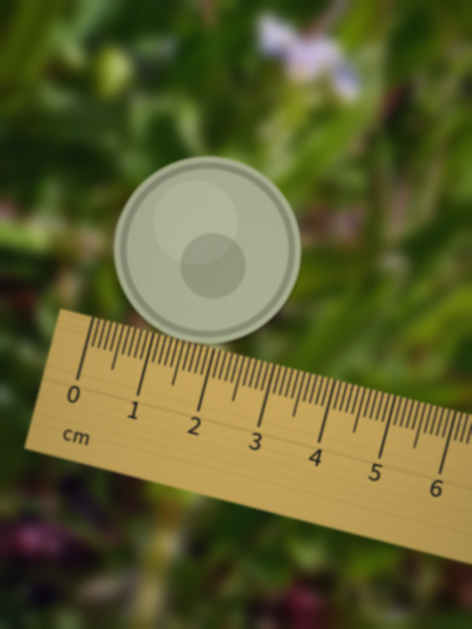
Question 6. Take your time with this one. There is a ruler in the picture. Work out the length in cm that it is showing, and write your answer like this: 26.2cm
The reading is 3cm
